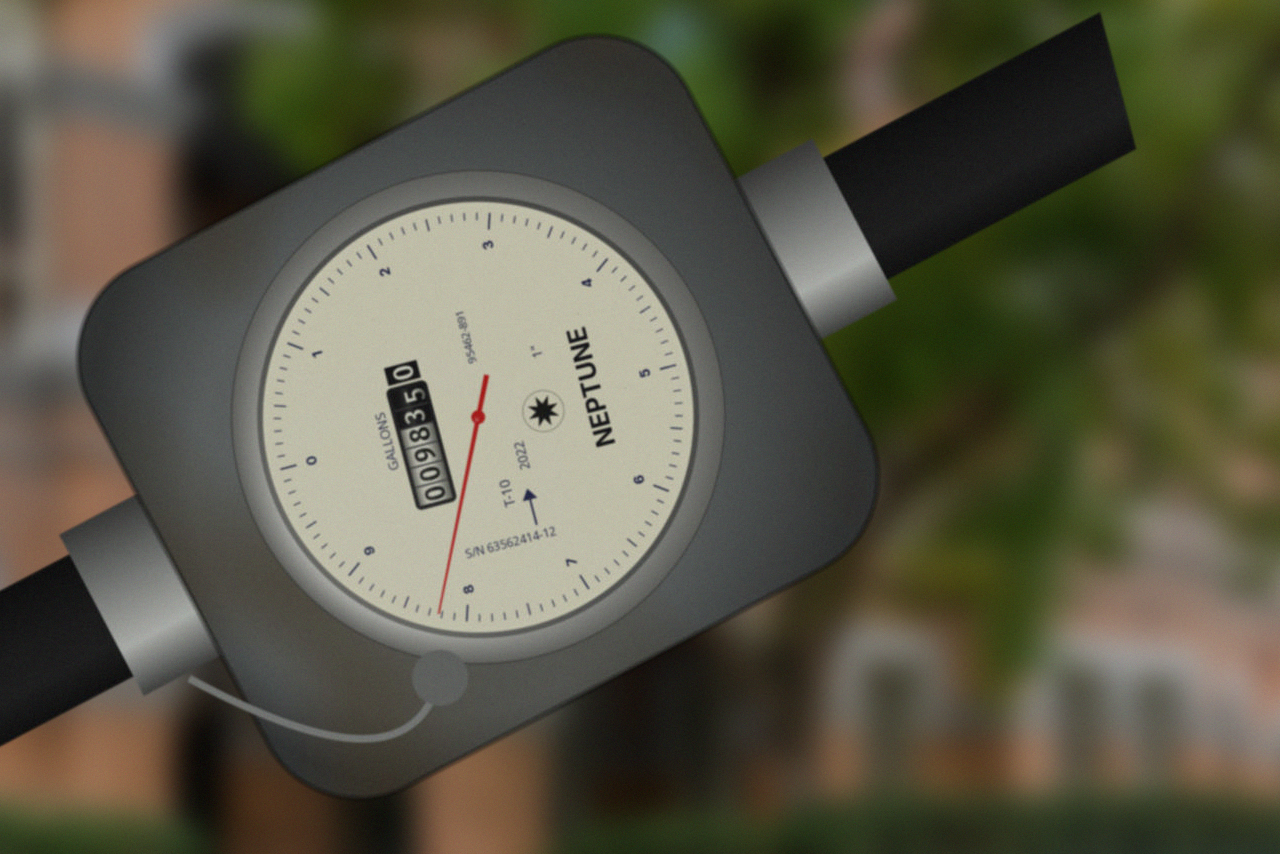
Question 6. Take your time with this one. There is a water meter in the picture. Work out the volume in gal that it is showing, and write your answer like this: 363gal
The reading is 98348.2gal
